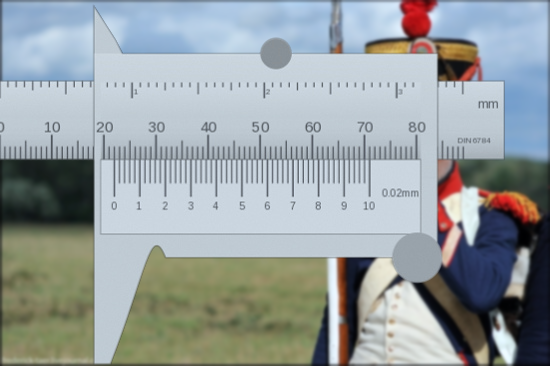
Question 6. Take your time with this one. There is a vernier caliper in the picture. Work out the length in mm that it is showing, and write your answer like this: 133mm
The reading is 22.0mm
